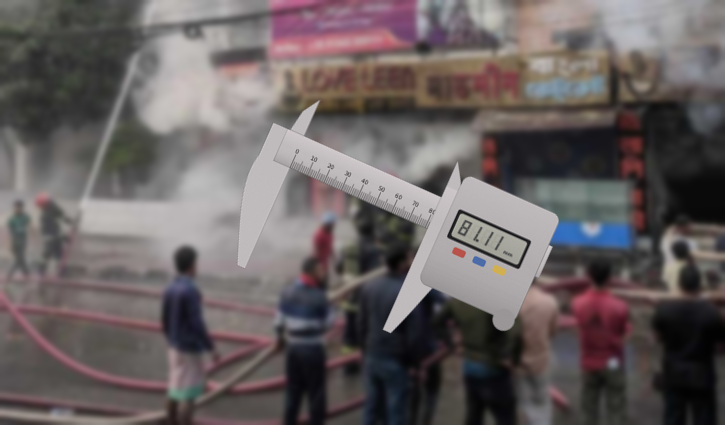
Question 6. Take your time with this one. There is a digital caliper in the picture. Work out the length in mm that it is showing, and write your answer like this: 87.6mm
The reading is 81.11mm
